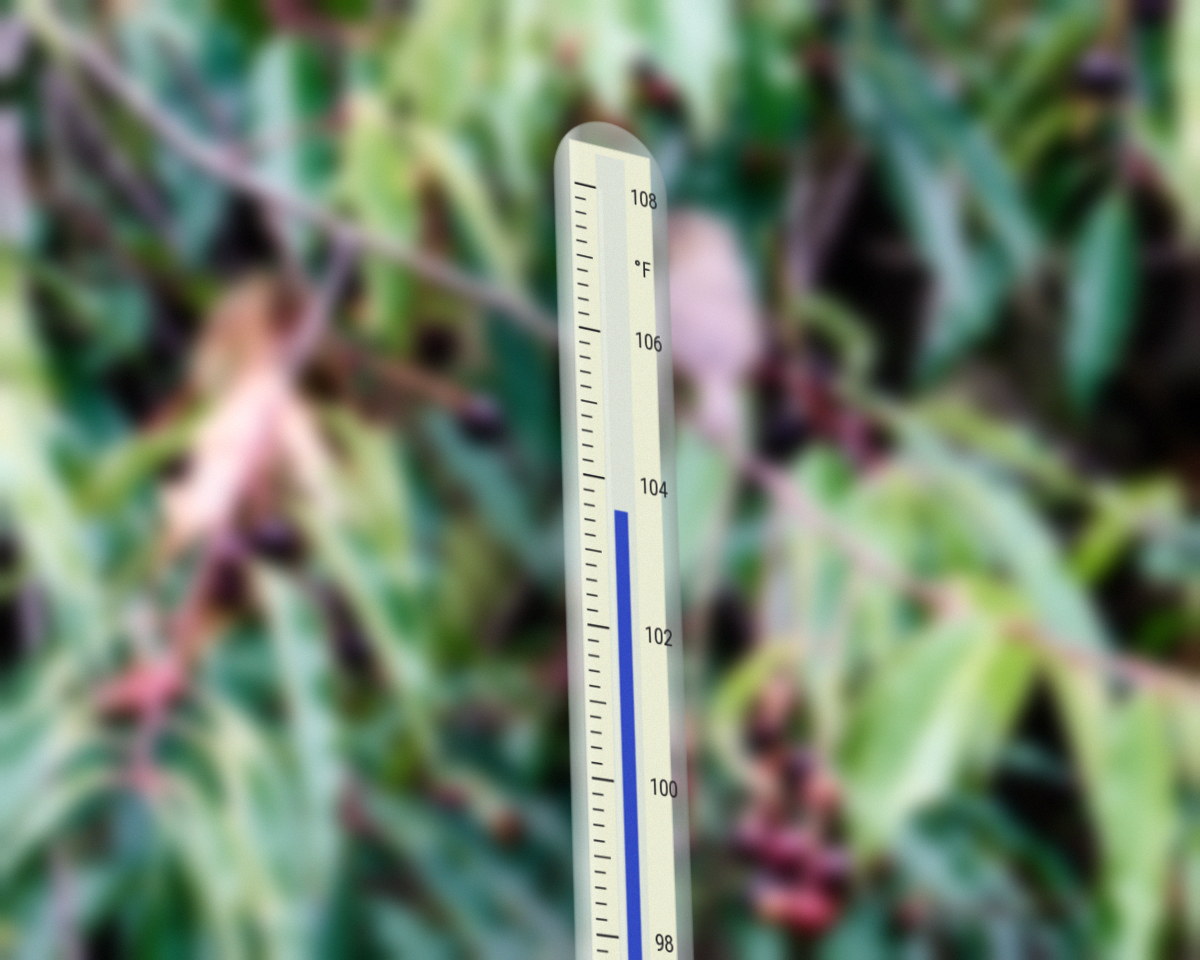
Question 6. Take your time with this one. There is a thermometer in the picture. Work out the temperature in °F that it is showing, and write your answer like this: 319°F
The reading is 103.6°F
